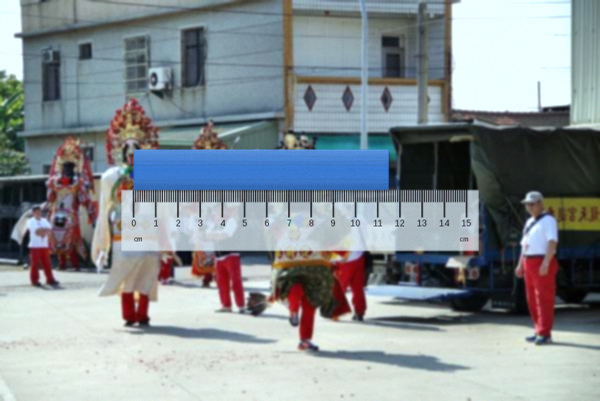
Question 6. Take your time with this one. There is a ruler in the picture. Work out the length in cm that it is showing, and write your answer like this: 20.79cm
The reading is 11.5cm
